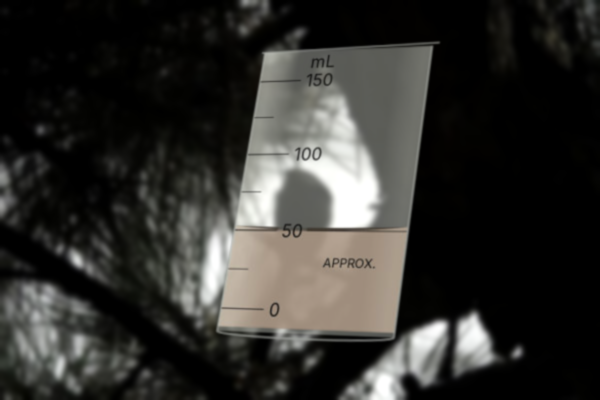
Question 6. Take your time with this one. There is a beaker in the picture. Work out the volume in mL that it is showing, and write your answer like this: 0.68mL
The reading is 50mL
